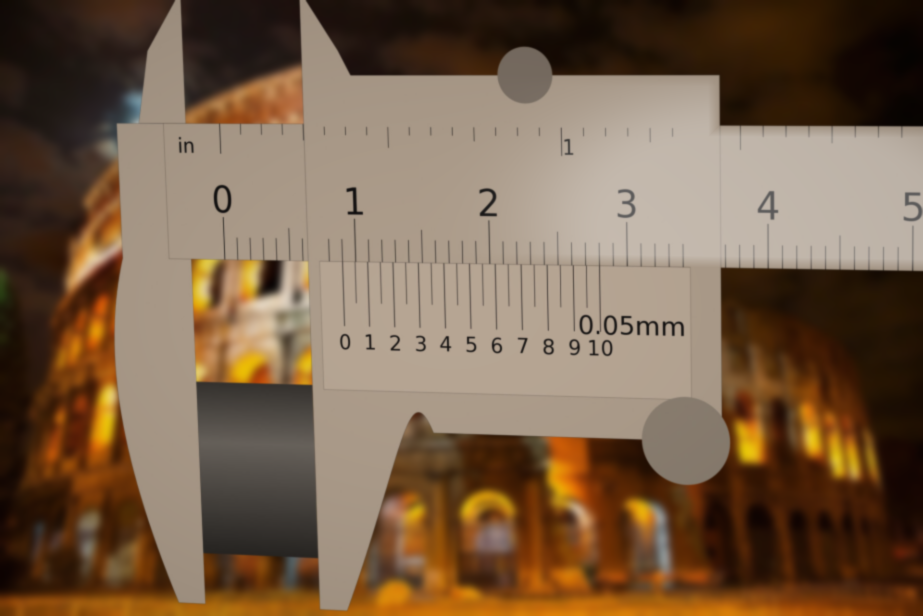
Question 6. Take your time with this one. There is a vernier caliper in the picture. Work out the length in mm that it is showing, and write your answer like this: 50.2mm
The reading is 9.0mm
